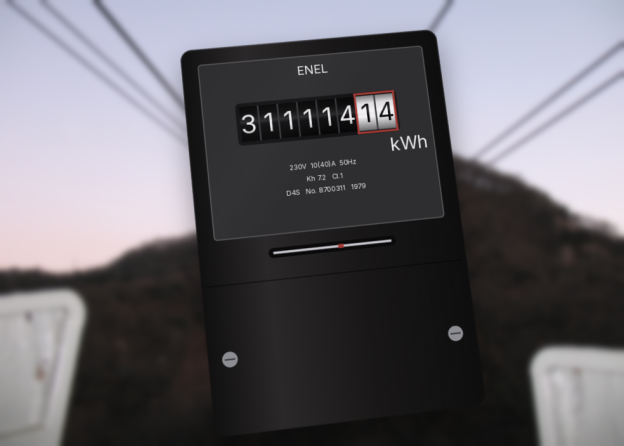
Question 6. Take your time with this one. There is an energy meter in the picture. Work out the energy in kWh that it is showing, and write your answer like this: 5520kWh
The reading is 311114.14kWh
